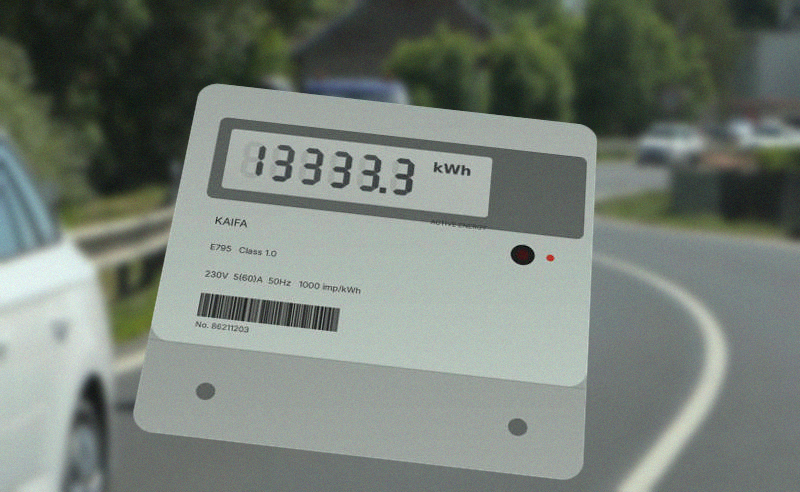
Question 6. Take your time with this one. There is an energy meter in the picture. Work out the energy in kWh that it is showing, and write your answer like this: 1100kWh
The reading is 13333.3kWh
